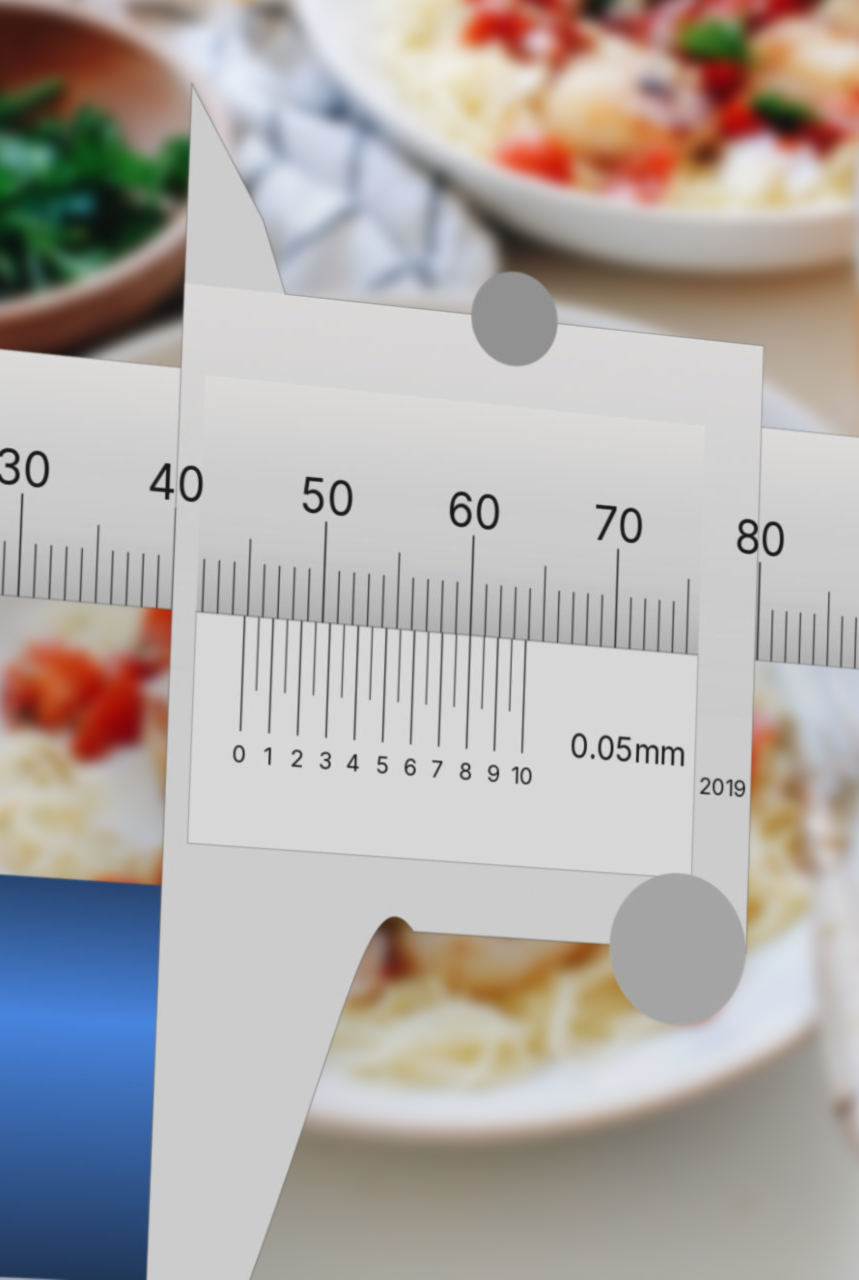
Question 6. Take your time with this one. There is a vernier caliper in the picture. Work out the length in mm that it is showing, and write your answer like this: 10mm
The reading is 44.8mm
